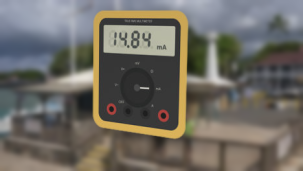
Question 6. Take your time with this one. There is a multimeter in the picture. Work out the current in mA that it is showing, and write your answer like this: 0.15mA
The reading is 14.84mA
